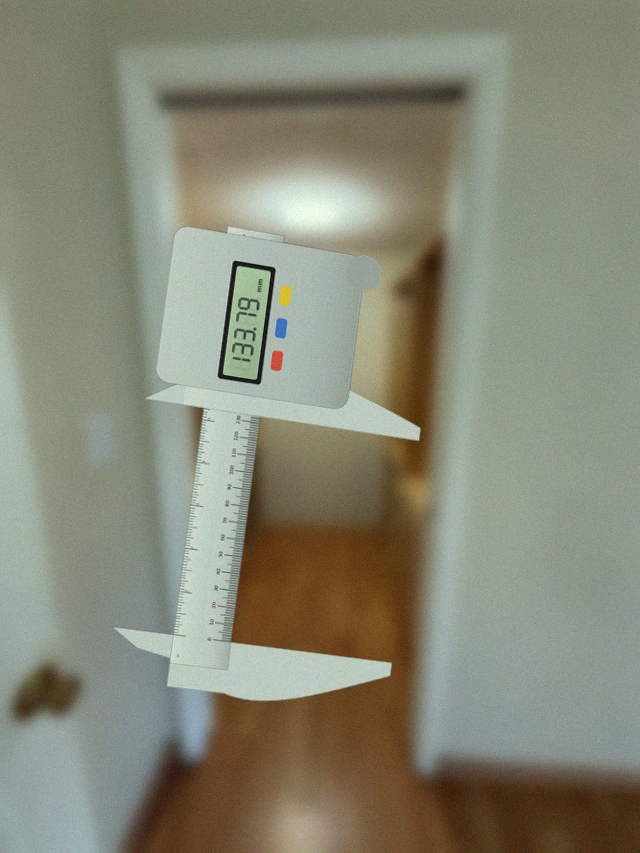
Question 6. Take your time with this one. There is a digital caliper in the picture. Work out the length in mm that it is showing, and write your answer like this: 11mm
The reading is 133.79mm
